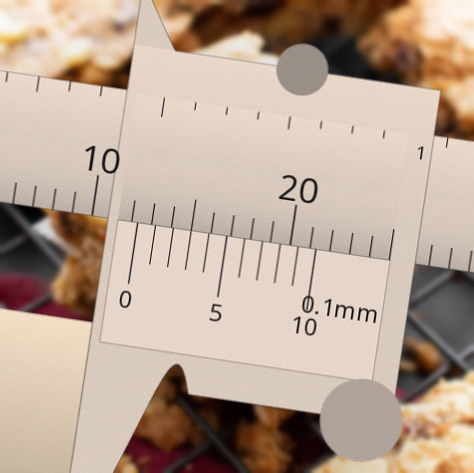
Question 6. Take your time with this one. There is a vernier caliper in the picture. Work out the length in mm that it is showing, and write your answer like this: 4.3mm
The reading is 12.3mm
